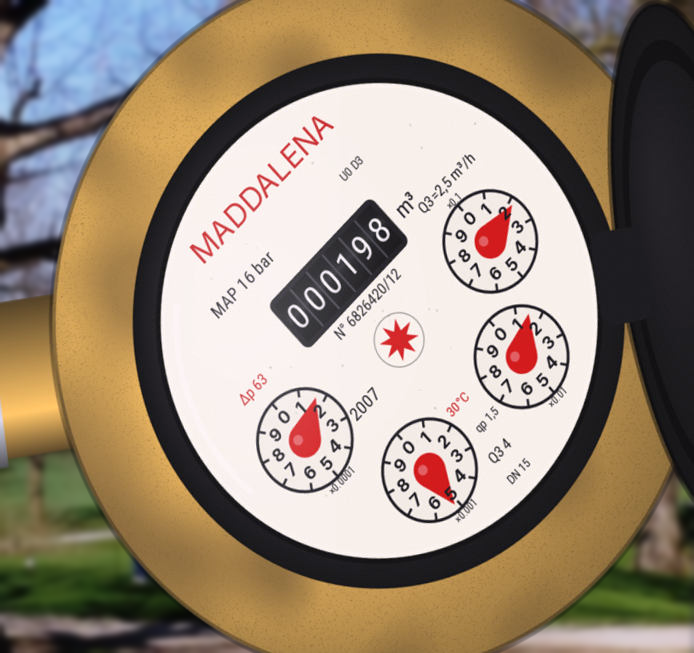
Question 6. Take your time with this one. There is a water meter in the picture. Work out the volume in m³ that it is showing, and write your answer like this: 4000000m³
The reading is 198.2151m³
